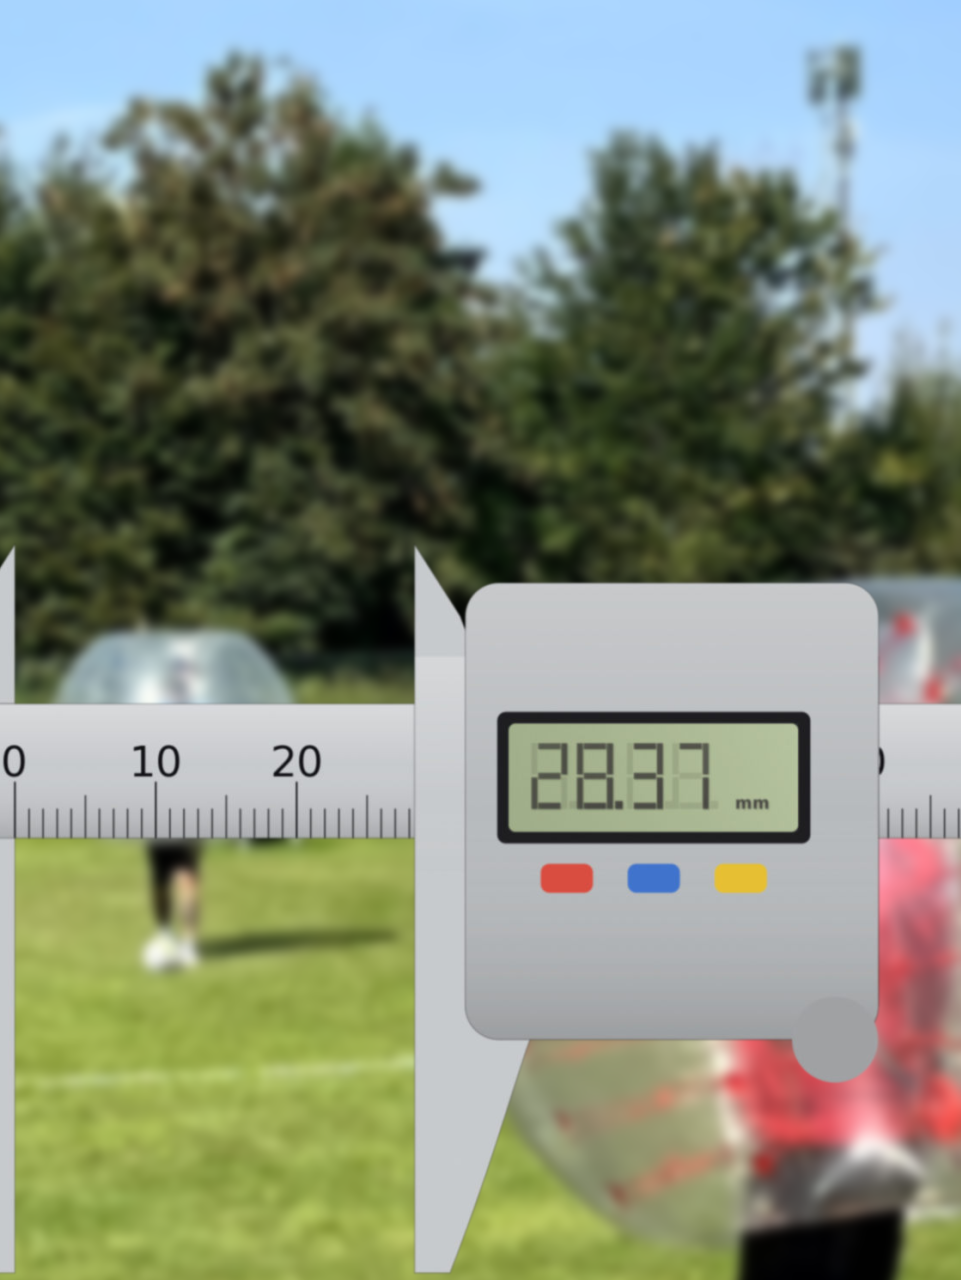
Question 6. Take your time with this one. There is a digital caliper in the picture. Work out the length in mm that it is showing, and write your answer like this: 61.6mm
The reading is 28.37mm
